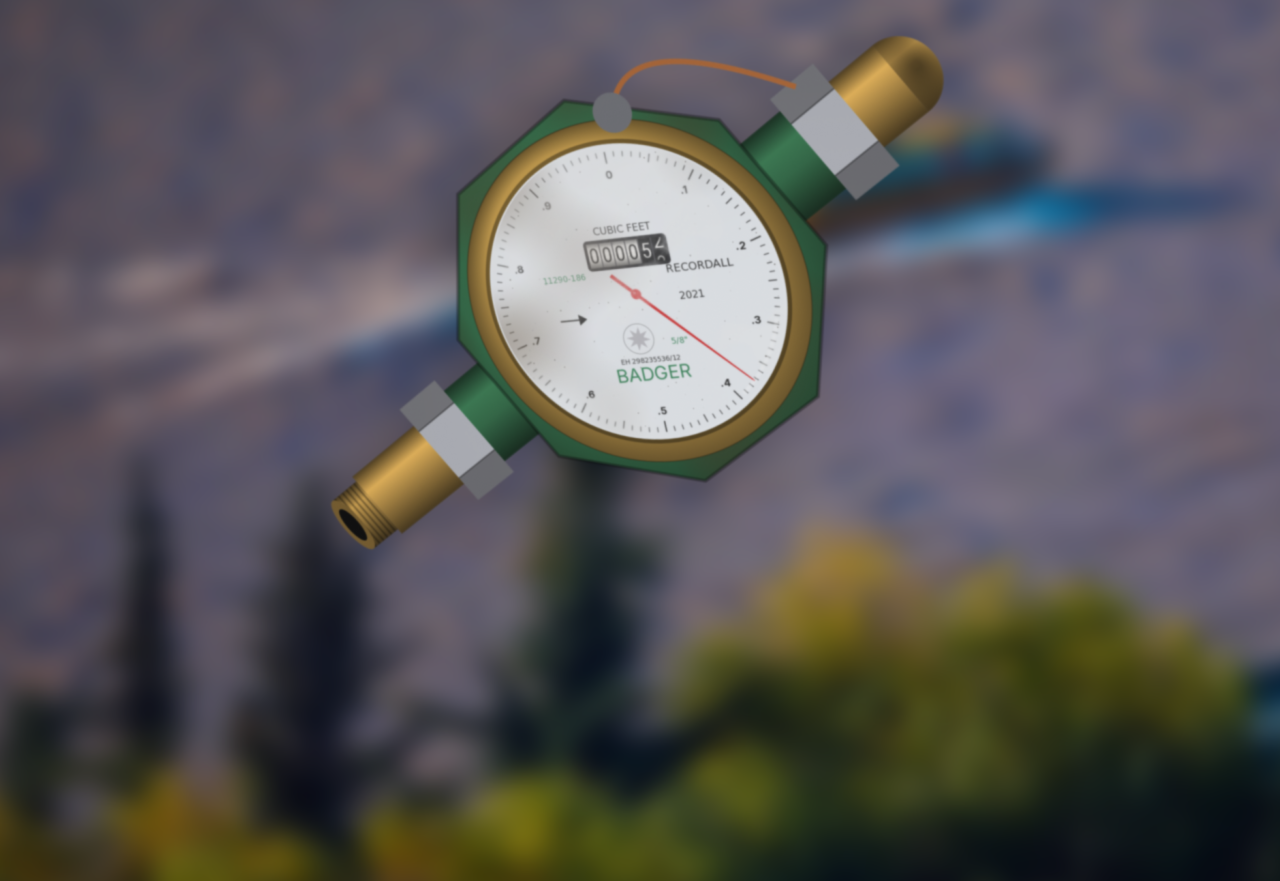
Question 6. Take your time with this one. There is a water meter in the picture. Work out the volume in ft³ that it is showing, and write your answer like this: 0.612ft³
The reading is 52.37ft³
